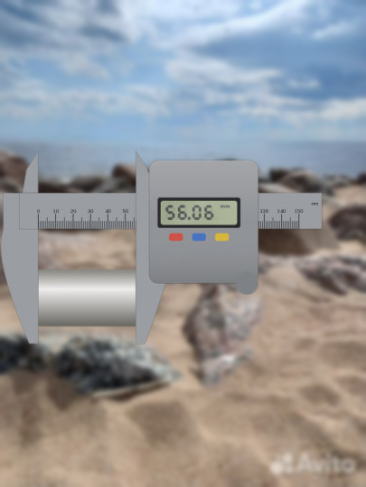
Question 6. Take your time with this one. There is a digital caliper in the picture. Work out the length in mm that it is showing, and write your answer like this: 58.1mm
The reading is 56.06mm
